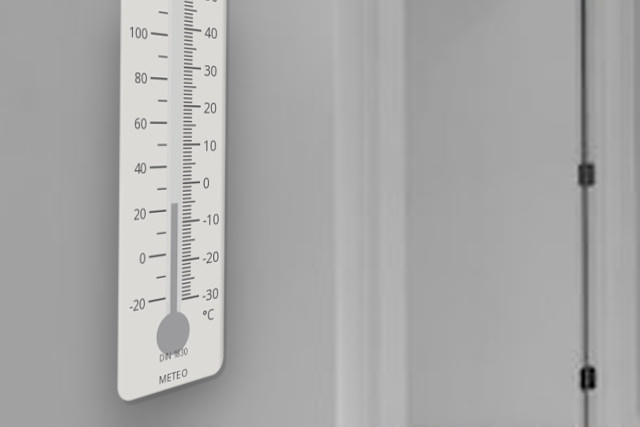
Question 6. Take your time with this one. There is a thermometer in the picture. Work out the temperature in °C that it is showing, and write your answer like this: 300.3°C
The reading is -5°C
